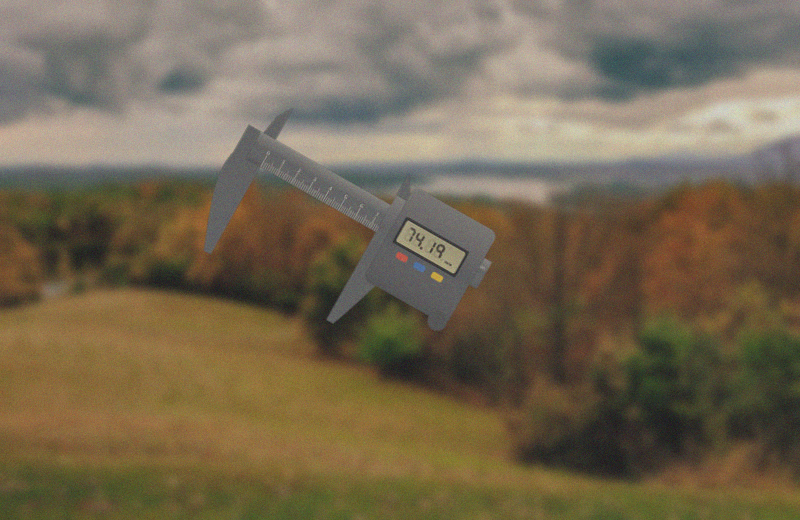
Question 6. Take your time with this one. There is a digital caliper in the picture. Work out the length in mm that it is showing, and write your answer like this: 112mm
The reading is 74.19mm
